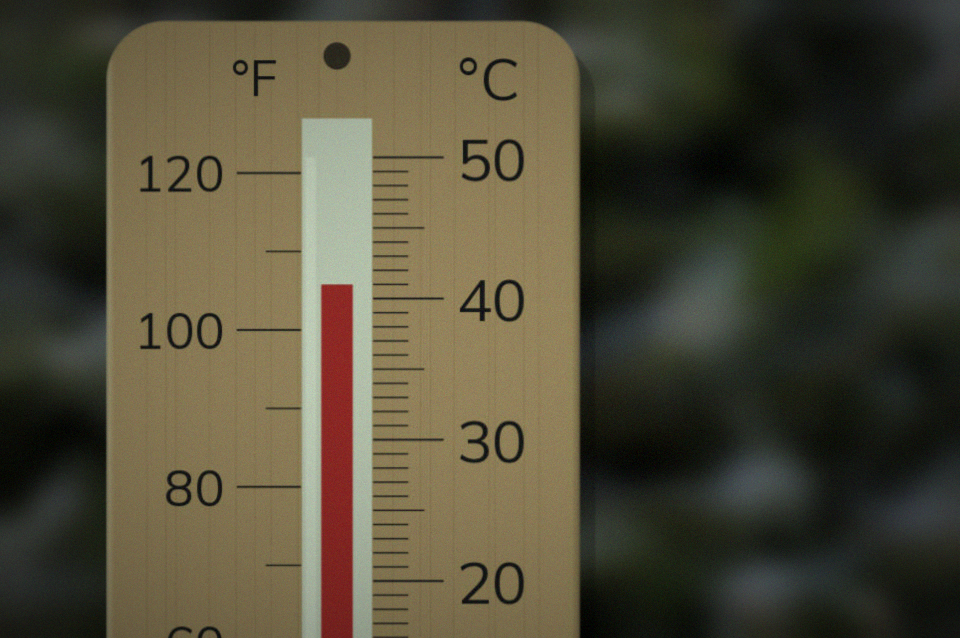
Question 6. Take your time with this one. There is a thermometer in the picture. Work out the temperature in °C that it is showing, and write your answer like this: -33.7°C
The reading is 41°C
